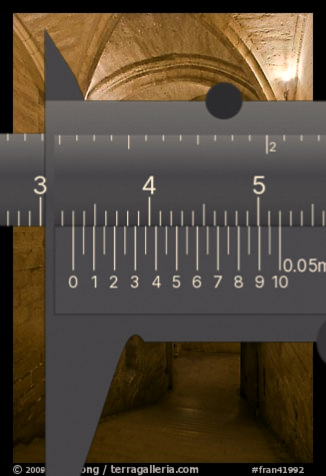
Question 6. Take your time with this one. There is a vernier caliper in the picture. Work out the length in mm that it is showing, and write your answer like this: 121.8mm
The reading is 33.0mm
